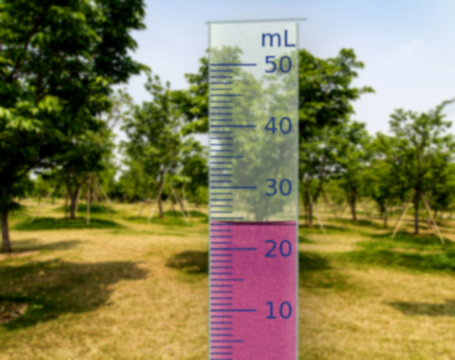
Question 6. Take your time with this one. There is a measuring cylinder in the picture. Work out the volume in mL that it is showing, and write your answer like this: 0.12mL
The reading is 24mL
